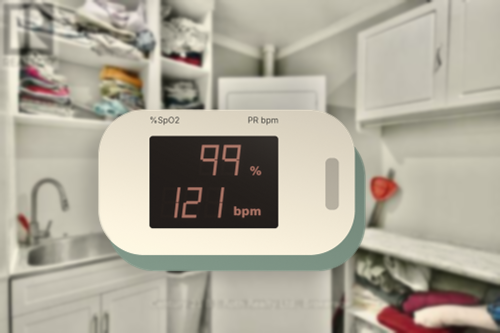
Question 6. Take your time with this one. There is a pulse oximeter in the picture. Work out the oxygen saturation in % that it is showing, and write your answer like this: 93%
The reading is 99%
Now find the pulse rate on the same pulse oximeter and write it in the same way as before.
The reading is 121bpm
